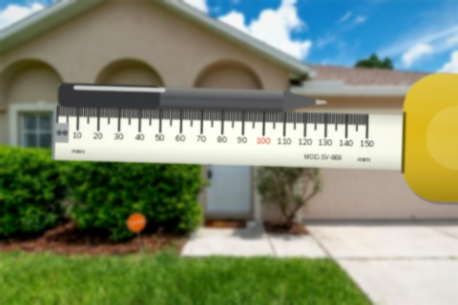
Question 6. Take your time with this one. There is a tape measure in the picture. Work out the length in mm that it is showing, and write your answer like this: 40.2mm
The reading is 130mm
